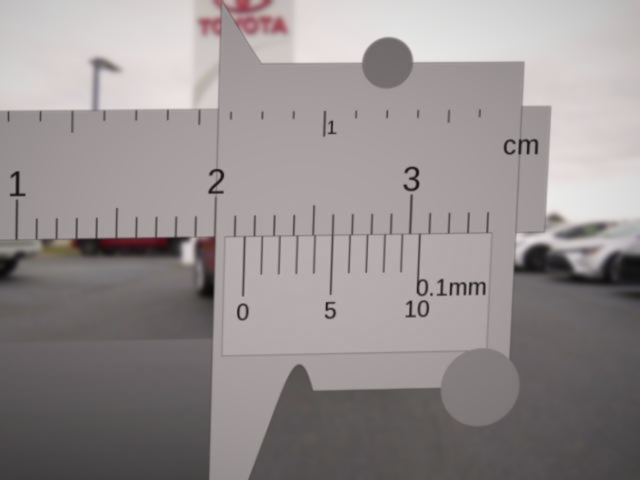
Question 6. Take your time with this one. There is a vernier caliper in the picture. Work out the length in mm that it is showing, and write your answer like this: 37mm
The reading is 21.5mm
